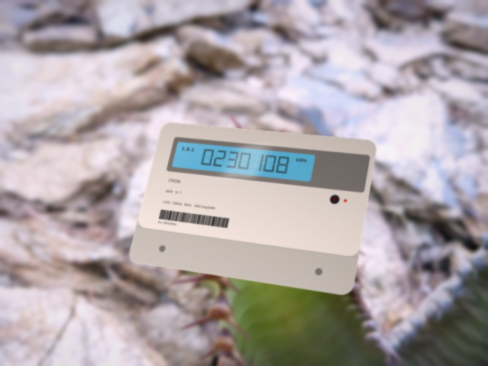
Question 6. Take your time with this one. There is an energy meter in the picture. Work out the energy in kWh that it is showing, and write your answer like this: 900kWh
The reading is 230108kWh
